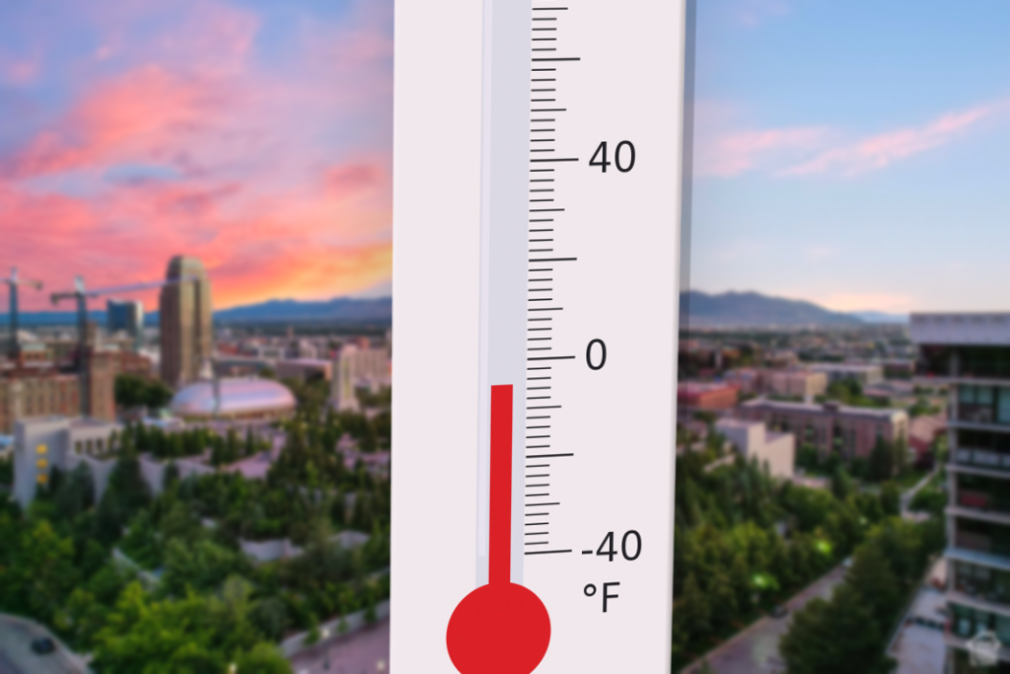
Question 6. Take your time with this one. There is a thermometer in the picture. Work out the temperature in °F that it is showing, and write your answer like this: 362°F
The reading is -5°F
